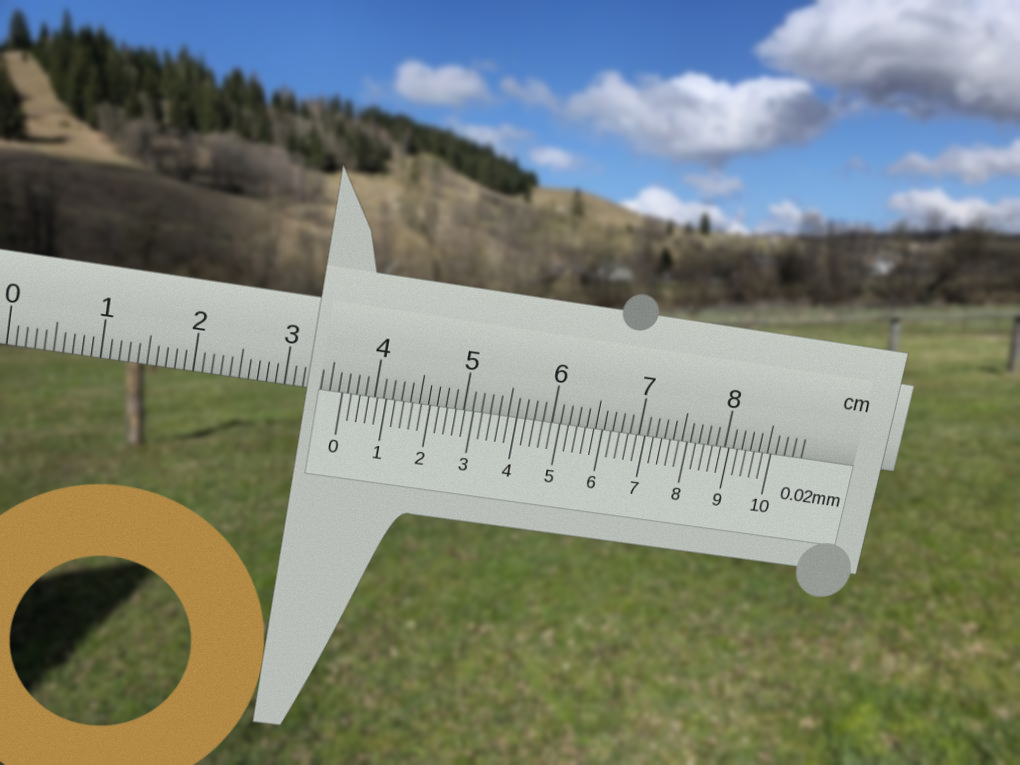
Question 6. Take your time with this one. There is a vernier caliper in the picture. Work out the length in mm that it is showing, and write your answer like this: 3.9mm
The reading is 36.4mm
